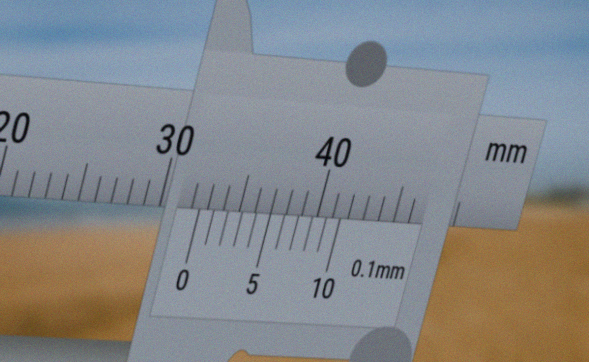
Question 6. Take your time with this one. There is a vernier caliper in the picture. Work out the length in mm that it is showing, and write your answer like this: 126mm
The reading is 32.5mm
